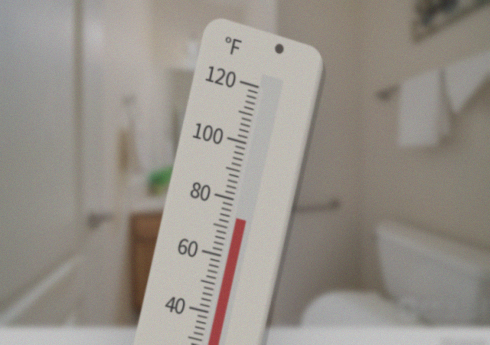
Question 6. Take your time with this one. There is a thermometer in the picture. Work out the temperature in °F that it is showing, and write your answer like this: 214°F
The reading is 74°F
